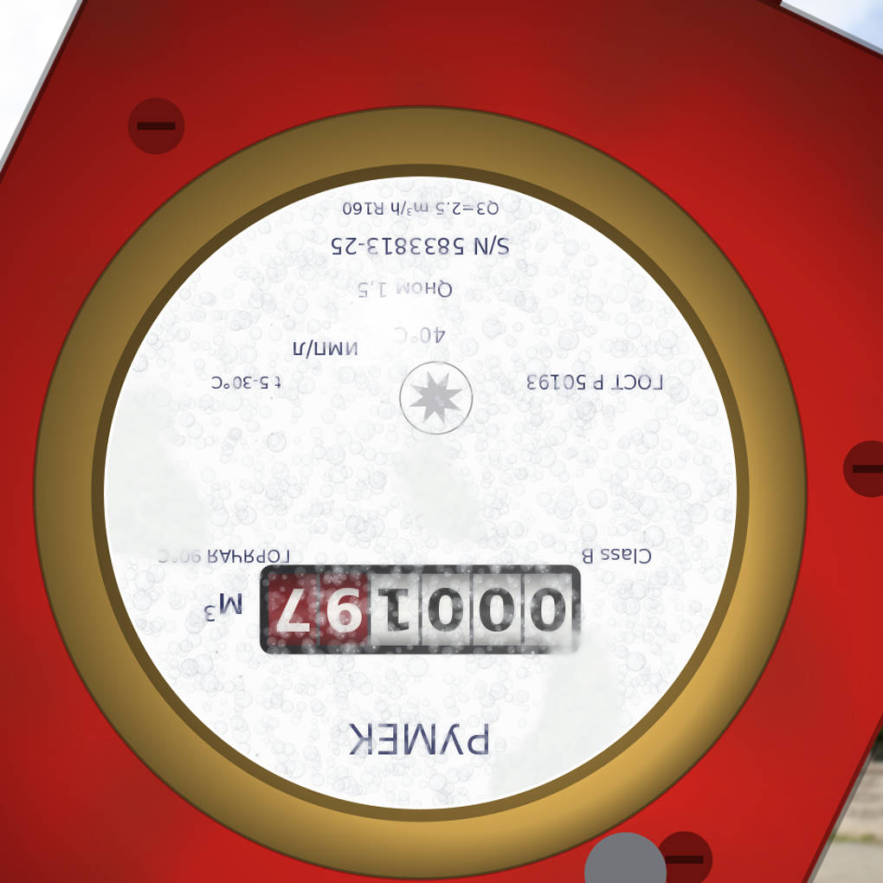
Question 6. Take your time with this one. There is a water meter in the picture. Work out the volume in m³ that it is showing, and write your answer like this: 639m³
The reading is 1.97m³
